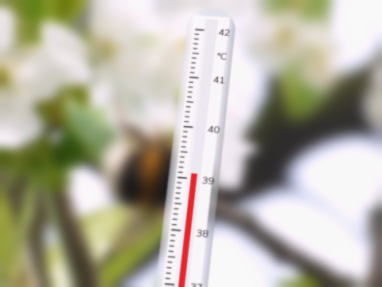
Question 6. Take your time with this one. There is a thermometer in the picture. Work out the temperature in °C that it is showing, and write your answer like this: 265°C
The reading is 39.1°C
